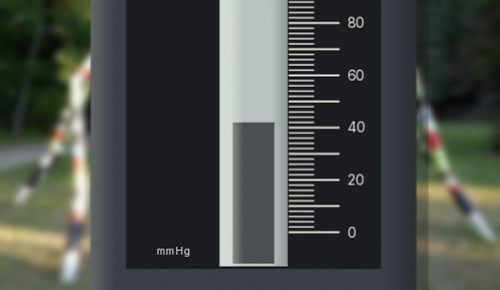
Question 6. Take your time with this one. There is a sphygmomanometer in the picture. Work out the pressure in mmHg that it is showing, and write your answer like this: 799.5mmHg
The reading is 42mmHg
